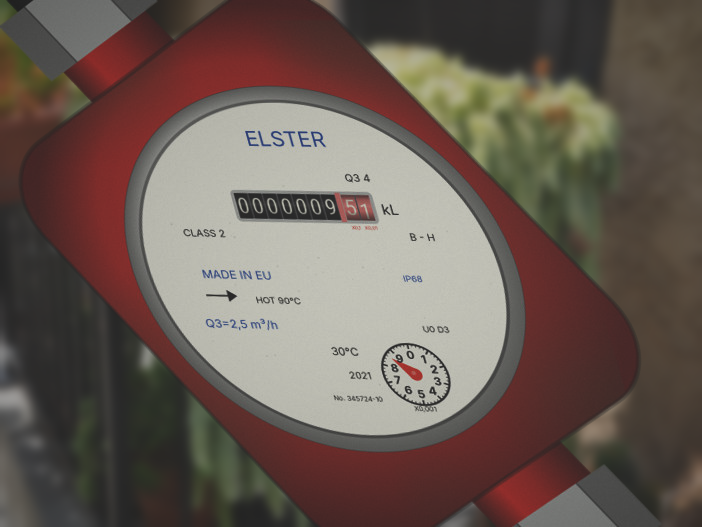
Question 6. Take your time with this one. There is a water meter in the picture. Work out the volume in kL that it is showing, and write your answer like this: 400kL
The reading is 9.508kL
